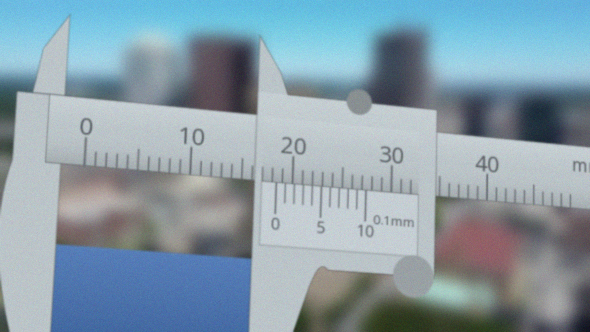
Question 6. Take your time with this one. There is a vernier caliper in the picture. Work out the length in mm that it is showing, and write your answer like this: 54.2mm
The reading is 18.4mm
